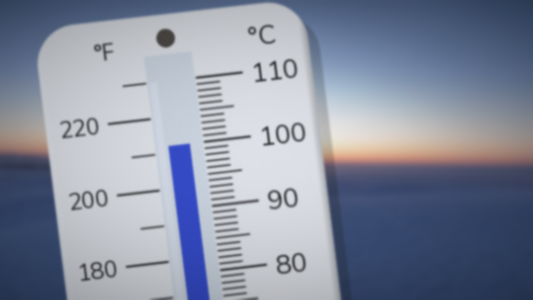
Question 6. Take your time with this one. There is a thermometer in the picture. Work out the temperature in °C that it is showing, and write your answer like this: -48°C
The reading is 100°C
